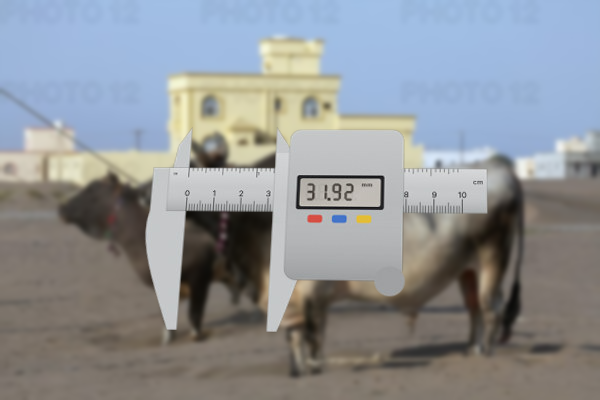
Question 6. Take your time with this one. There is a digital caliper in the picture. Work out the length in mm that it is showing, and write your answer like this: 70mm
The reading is 31.92mm
